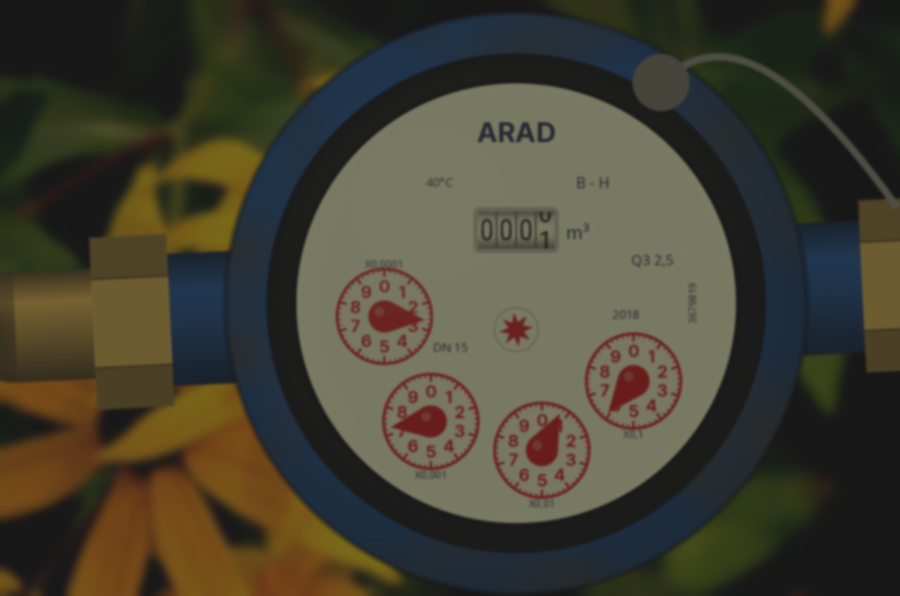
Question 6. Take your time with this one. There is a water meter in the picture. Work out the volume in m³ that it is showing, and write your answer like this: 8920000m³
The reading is 0.6072m³
